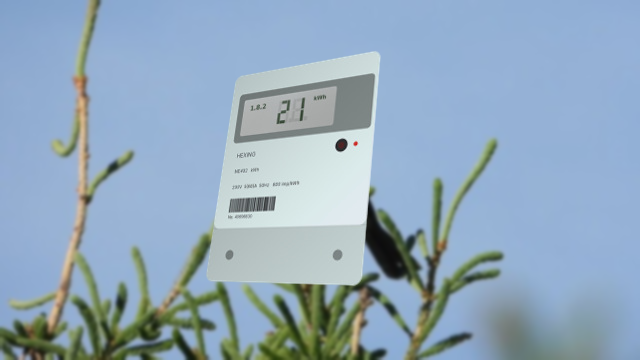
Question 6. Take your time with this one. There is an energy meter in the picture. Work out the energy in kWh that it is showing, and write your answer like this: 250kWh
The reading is 21kWh
